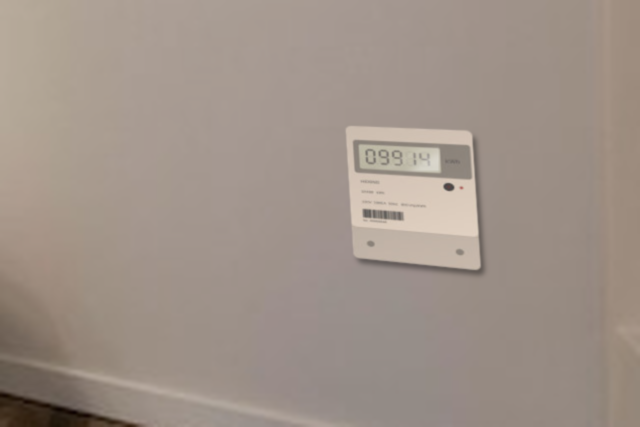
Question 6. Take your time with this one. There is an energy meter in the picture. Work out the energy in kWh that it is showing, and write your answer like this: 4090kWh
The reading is 9914kWh
